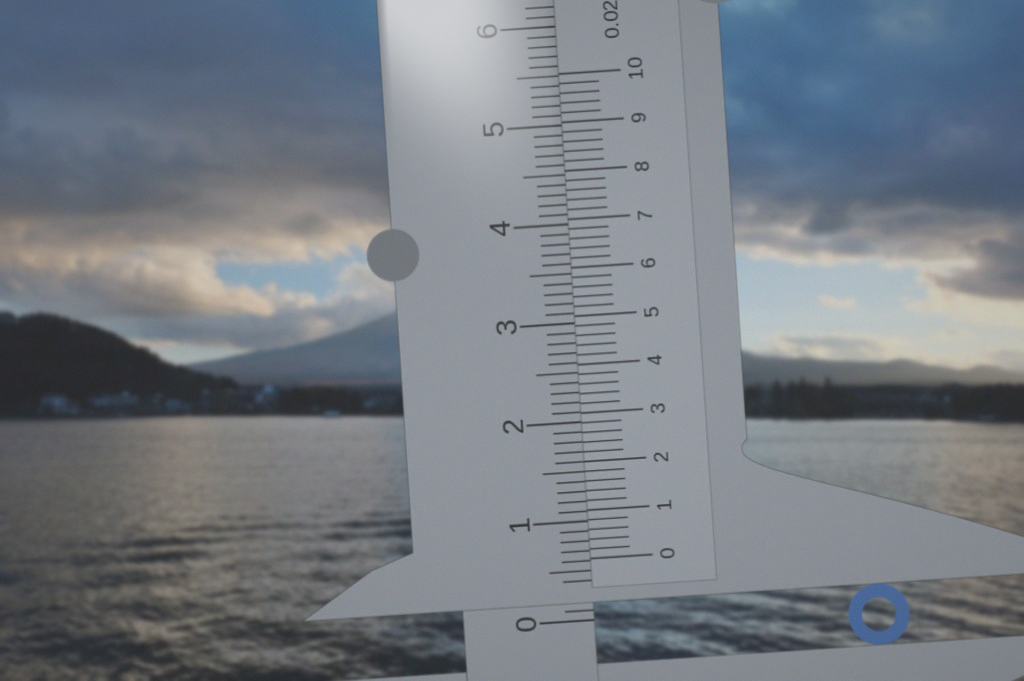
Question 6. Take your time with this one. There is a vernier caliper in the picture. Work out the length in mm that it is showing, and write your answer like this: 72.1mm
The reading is 6.2mm
